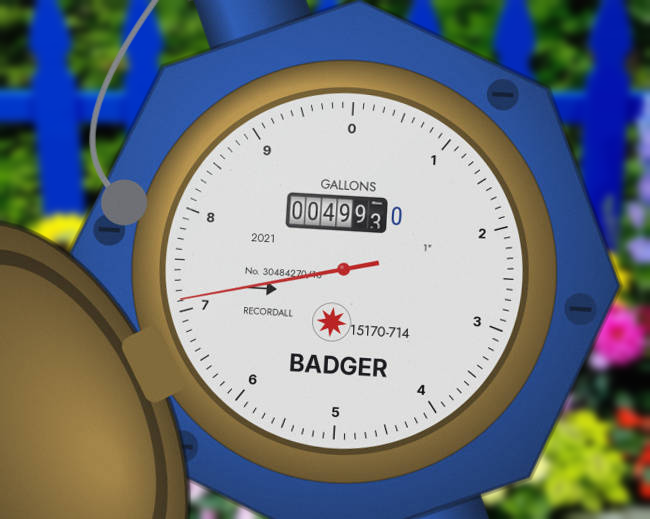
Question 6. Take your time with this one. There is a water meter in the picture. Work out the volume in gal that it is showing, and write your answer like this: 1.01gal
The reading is 49927.1gal
